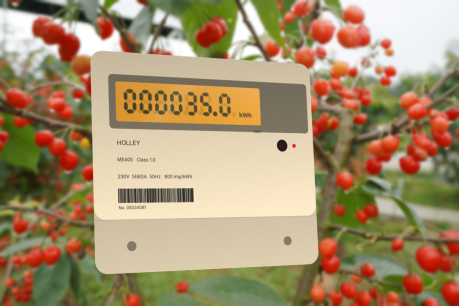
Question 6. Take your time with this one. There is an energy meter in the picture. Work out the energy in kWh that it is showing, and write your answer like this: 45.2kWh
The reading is 35.0kWh
